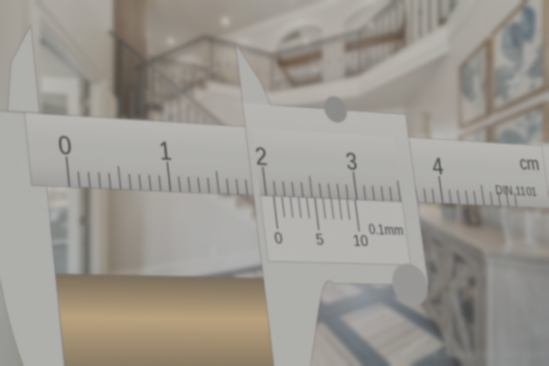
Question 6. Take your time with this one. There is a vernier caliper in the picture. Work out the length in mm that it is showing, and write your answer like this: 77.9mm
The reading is 20.8mm
